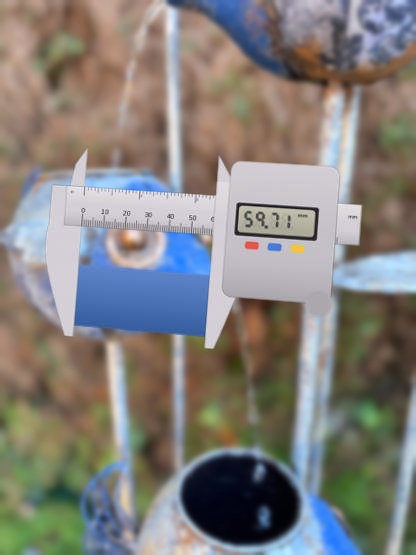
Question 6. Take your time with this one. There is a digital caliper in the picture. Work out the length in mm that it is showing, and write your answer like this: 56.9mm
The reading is 59.71mm
